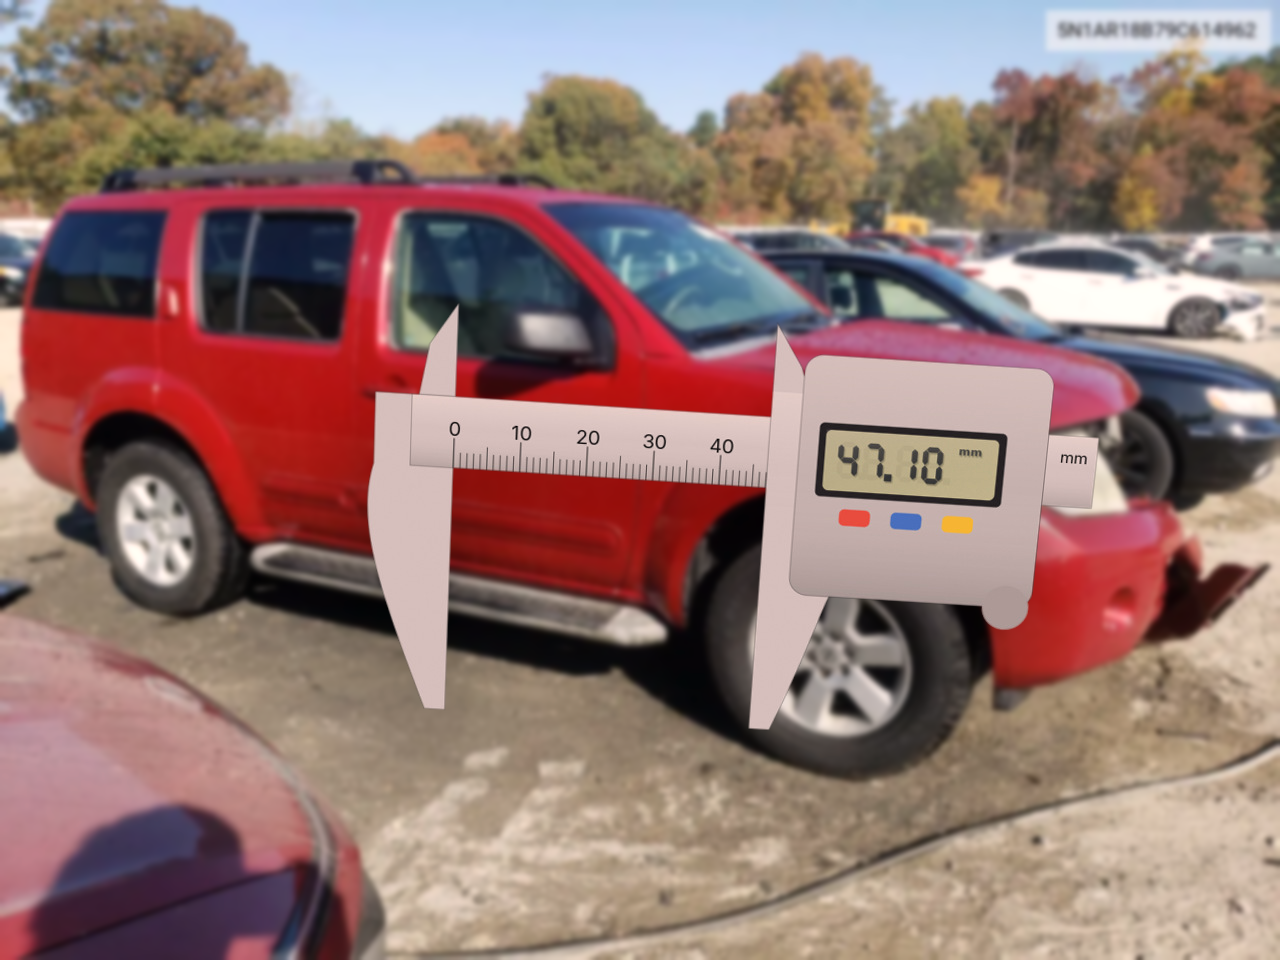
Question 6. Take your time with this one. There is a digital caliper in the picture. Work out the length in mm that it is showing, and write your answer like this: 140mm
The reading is 47.10mm
